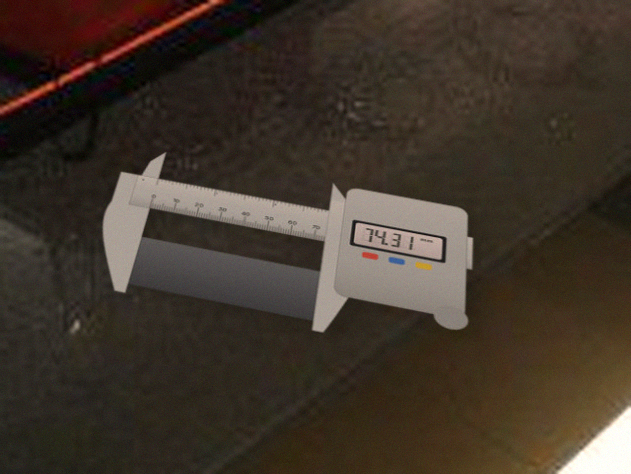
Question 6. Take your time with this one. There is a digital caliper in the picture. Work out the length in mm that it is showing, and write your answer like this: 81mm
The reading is 74.31mm
